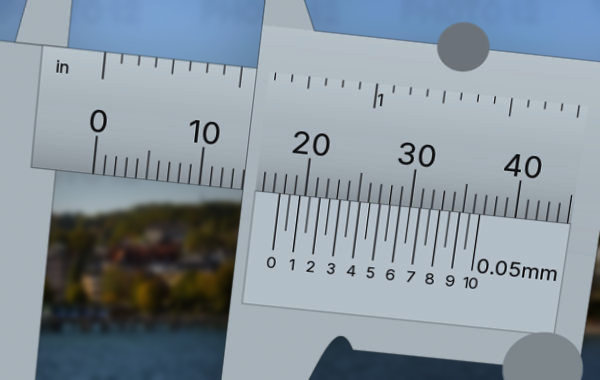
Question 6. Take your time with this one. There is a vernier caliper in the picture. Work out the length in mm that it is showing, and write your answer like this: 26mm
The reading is 17.6mm
